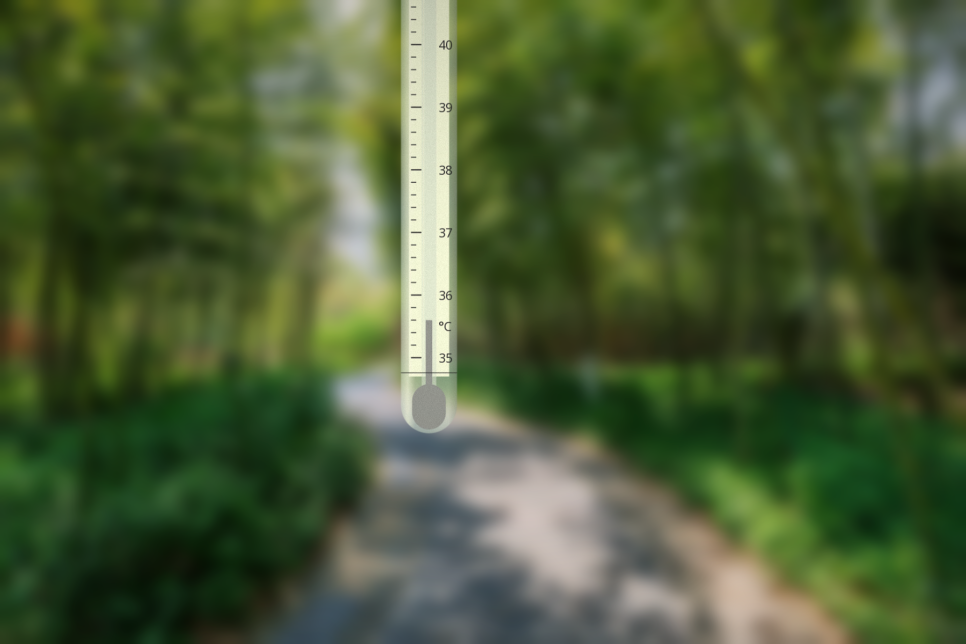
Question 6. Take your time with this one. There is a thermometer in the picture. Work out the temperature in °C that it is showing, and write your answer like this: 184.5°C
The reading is 35.6°C
